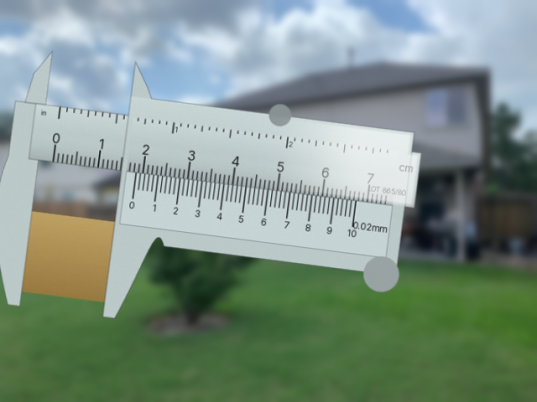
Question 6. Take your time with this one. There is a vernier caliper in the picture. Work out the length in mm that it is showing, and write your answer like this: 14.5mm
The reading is 18.5mm
